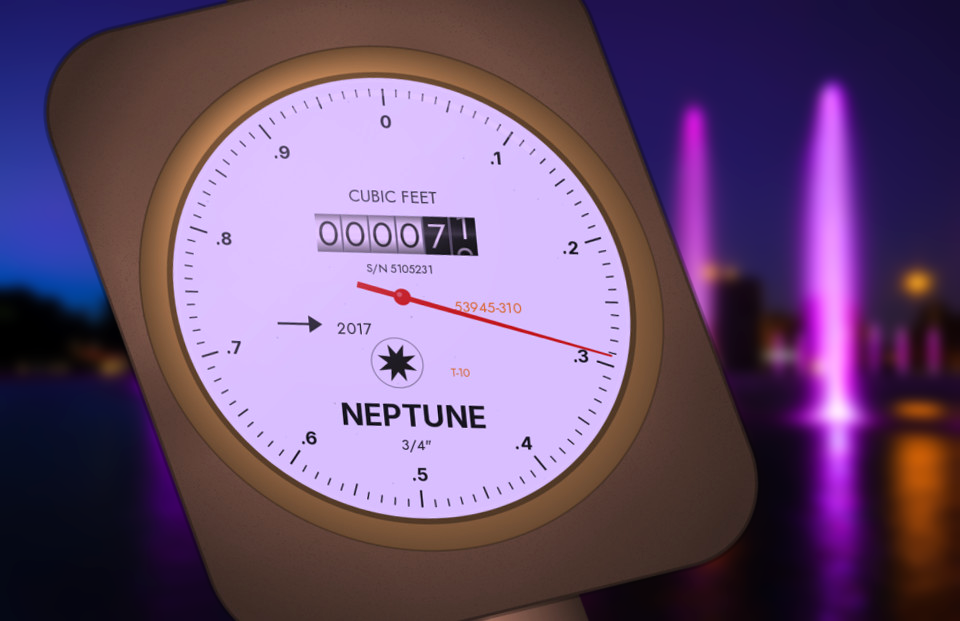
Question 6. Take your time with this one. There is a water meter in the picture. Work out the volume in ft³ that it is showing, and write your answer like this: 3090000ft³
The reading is 71.29ft³
